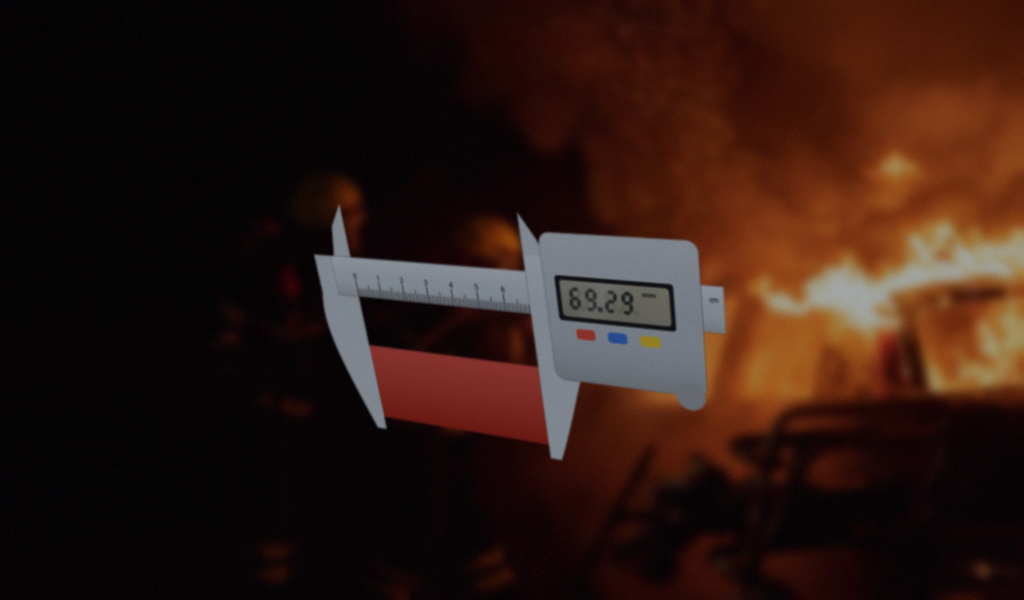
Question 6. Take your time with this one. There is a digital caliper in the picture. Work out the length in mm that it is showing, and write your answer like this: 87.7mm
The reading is 69.29mm
